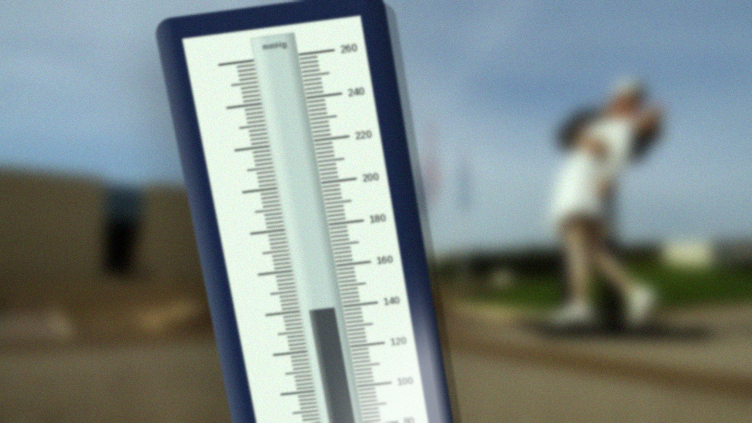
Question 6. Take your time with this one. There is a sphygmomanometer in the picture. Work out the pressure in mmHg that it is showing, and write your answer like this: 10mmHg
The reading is 140mmHg
